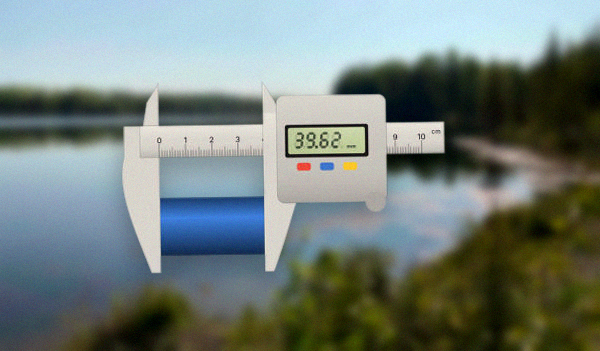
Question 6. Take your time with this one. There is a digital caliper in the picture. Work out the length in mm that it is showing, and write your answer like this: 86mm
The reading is 39.62mm
